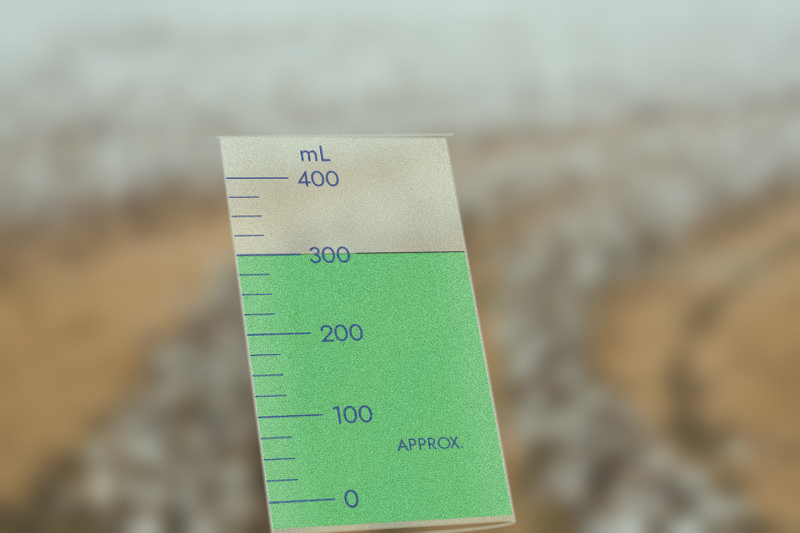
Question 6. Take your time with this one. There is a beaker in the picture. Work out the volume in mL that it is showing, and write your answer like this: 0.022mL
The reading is 300mL
